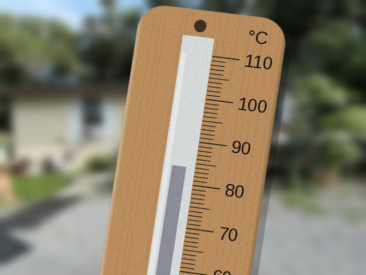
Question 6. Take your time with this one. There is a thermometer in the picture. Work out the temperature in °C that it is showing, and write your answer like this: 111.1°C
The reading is 84°C
